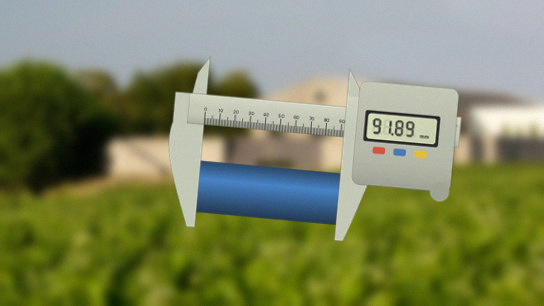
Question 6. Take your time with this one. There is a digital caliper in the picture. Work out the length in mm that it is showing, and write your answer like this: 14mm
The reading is 91.89mm
